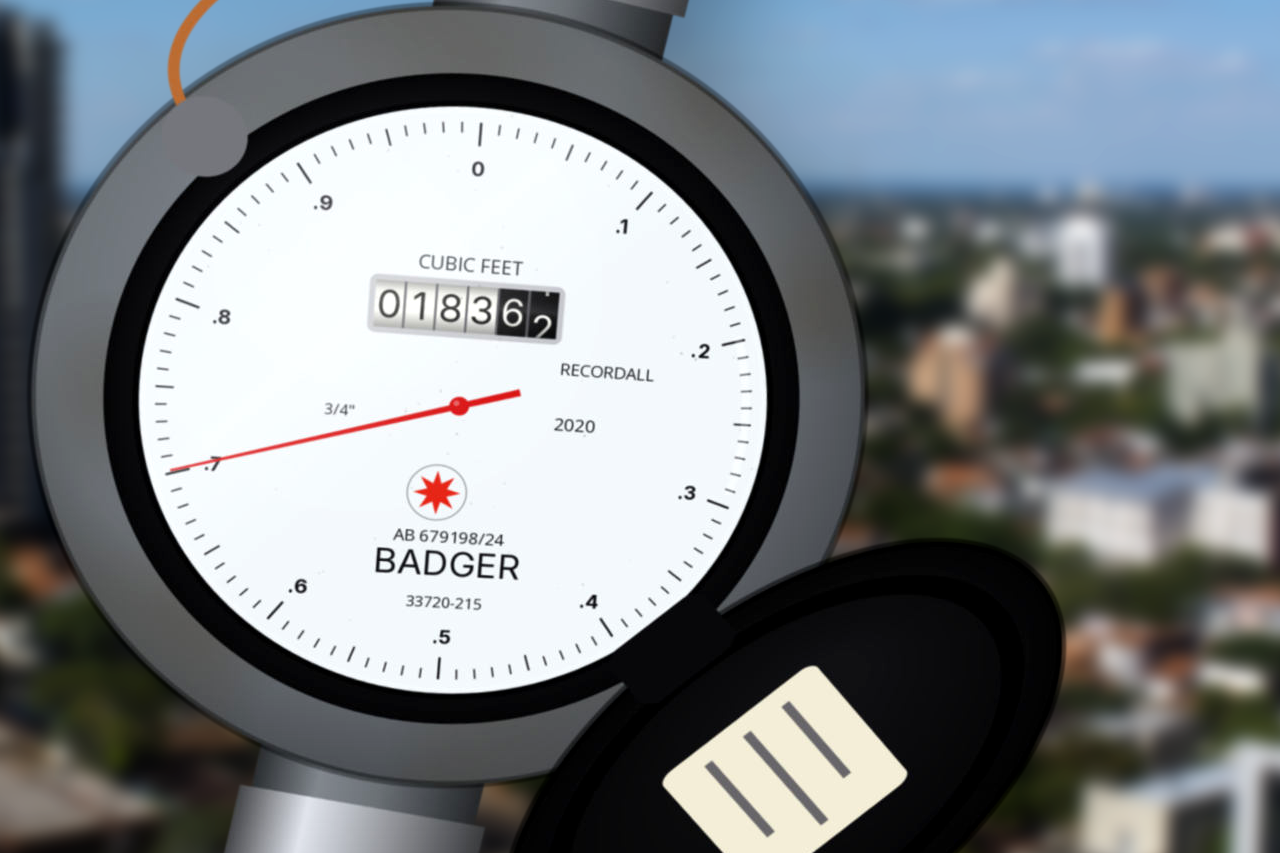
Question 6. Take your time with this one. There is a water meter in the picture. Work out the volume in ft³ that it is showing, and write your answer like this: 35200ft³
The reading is 18361.70ft³
